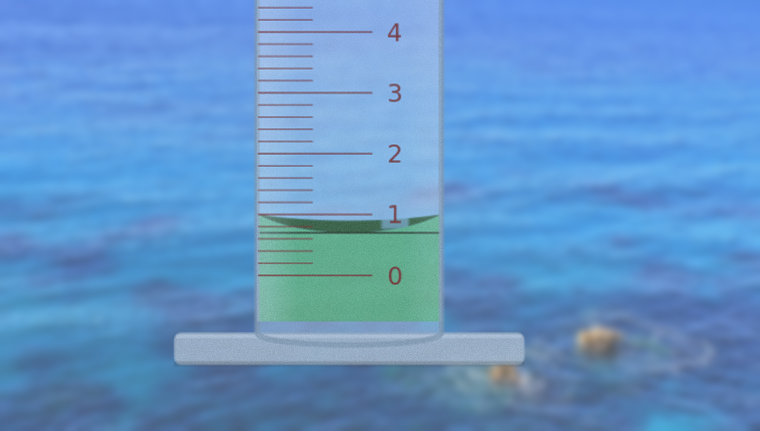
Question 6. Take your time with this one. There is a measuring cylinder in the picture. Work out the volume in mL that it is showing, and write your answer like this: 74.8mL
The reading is 0.7mL
